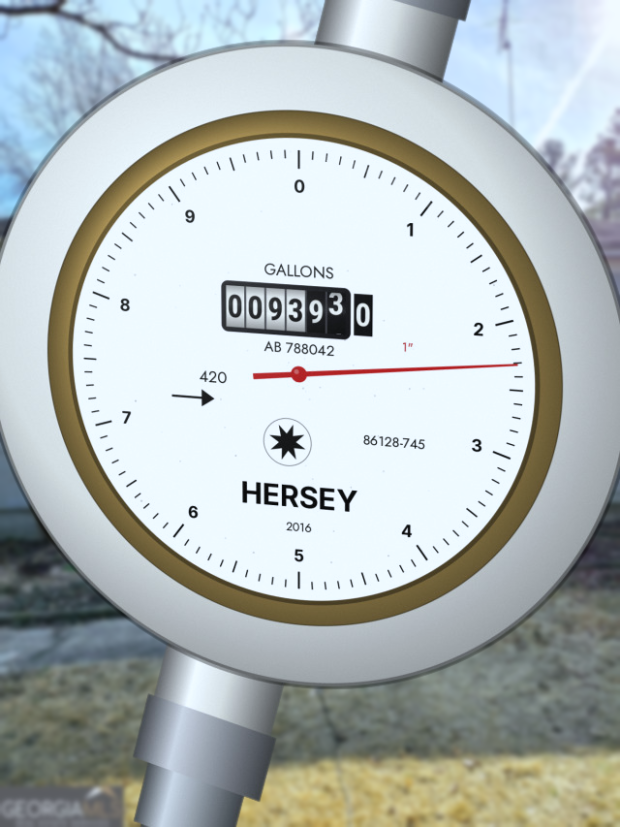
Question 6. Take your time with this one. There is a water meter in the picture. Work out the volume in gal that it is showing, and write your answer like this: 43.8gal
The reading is 93932.3gal
